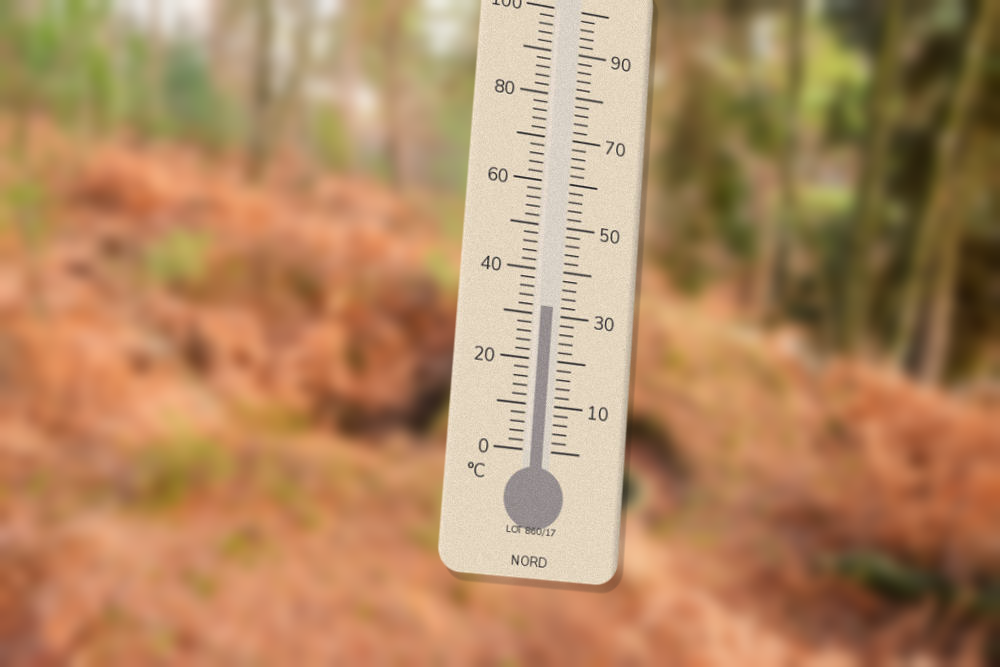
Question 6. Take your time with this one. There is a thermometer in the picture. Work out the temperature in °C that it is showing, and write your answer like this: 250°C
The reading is 32°C
